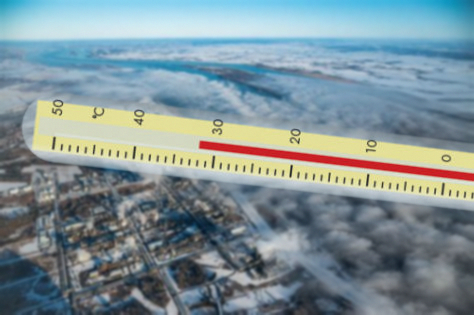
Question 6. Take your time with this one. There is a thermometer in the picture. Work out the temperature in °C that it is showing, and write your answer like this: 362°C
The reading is 32°C
